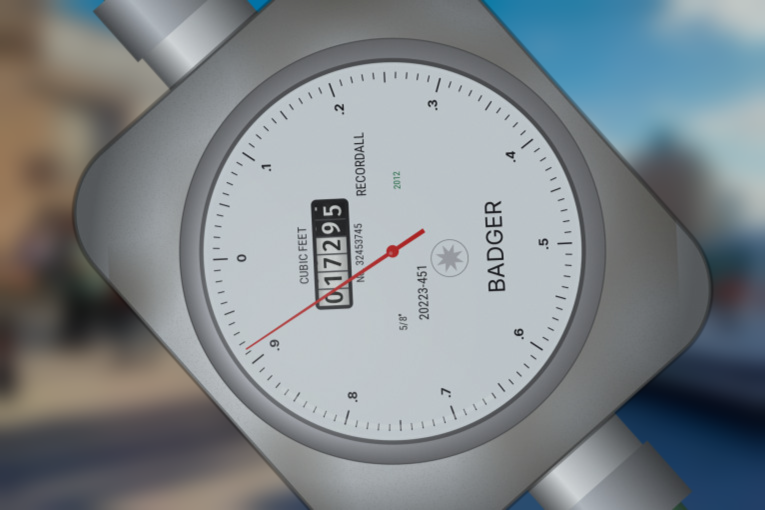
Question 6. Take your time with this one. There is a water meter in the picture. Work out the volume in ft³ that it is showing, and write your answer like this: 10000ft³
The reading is 17294.91ft³
